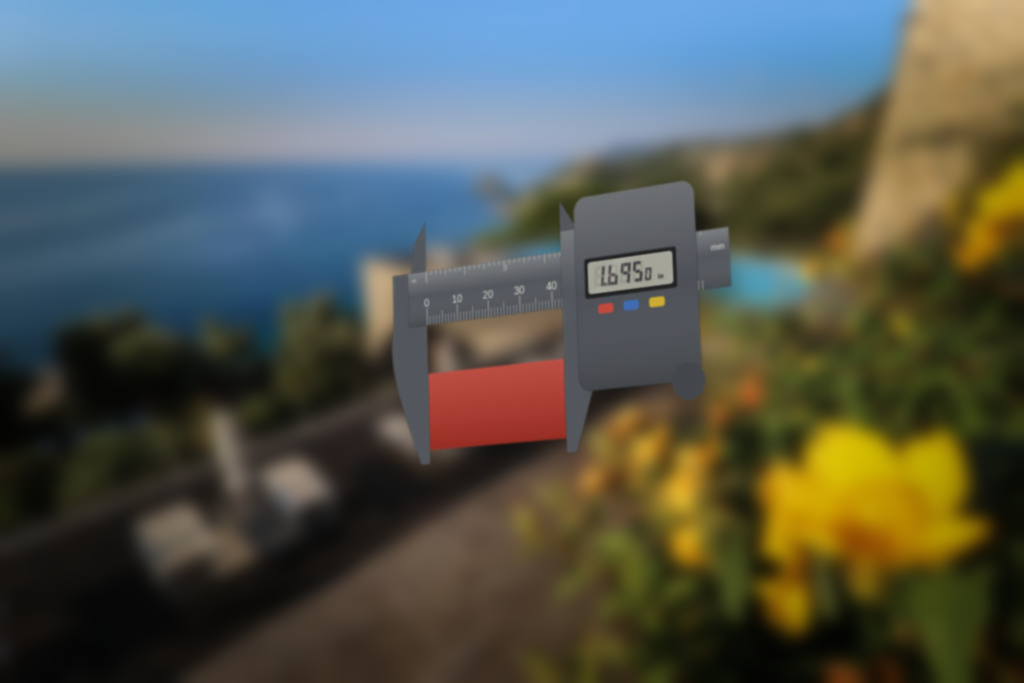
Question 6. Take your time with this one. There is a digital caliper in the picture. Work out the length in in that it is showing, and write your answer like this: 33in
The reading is 1.6950in
